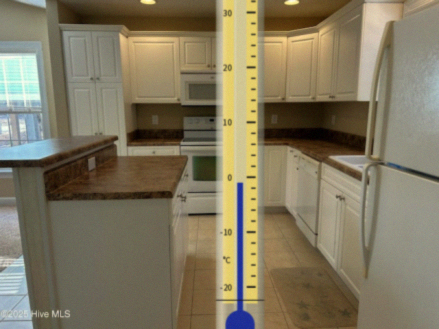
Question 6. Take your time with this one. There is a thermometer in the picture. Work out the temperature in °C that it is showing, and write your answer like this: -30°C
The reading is -1°C
